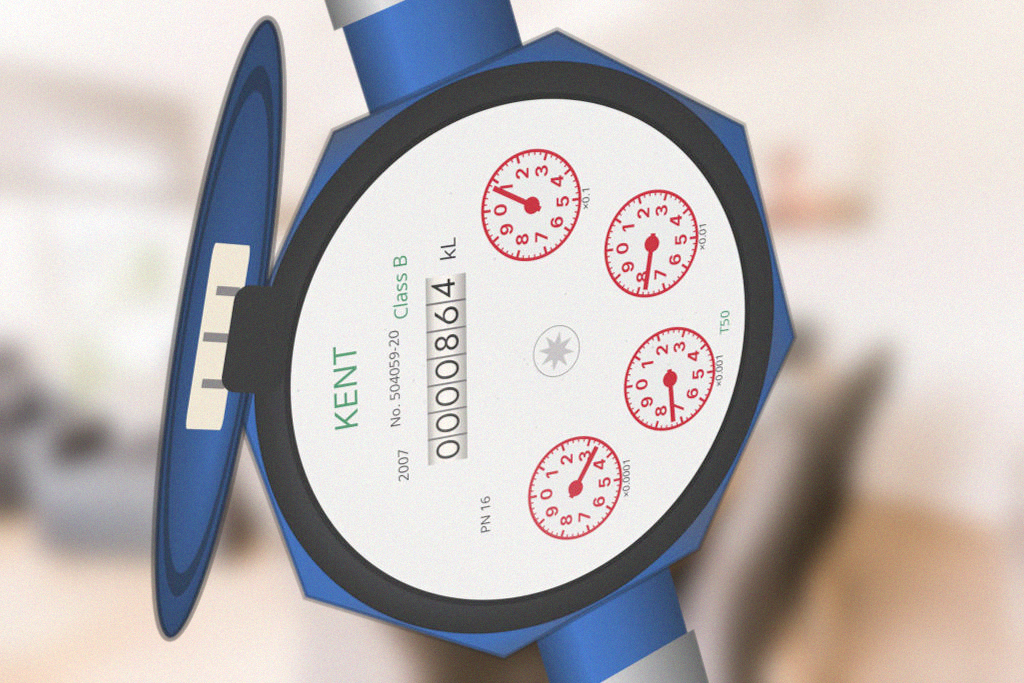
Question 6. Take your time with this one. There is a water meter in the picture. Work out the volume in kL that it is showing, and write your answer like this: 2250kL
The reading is 864.0773kL
